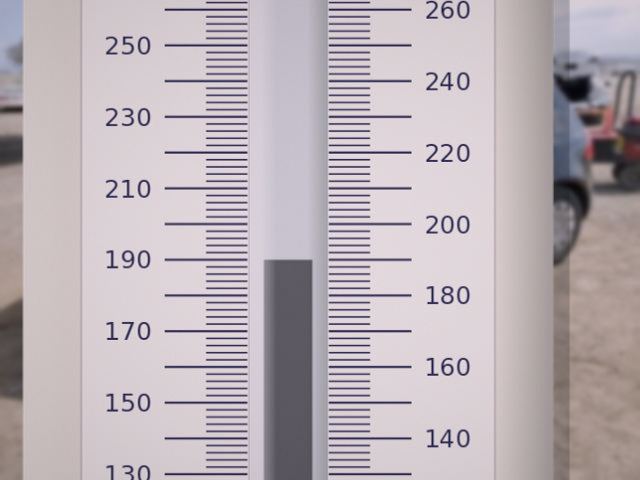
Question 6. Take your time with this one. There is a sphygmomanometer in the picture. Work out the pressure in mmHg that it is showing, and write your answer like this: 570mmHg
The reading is 190mmHg
